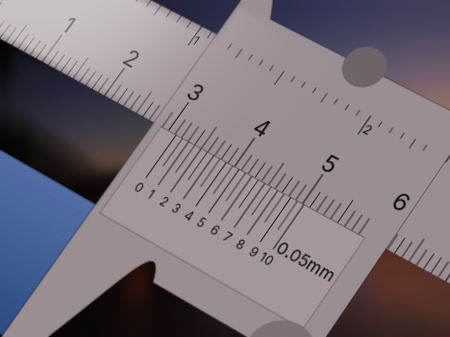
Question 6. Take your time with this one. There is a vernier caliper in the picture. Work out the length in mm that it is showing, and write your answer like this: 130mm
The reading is 31.2mm
